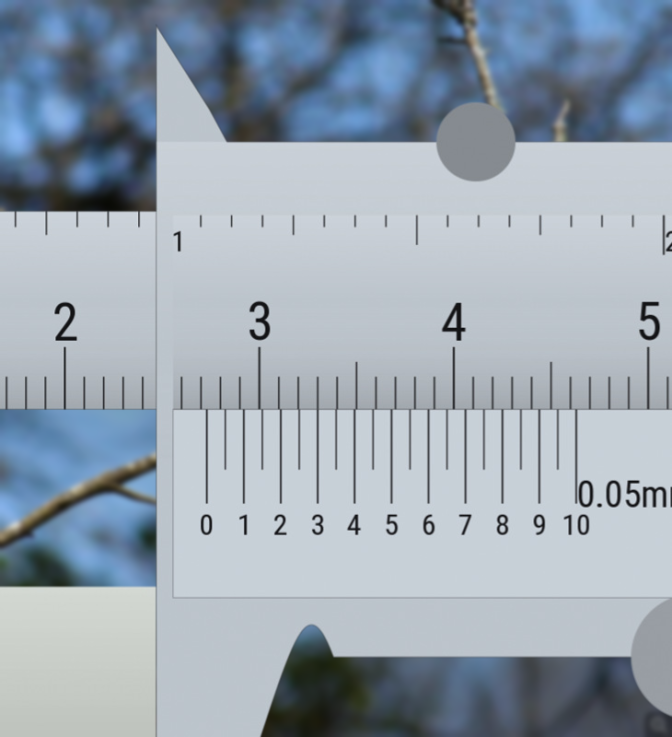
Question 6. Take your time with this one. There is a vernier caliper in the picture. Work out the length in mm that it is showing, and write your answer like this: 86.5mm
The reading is 27.3mm
